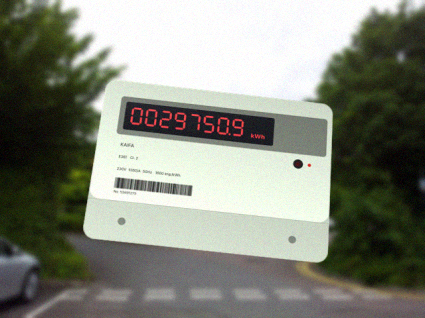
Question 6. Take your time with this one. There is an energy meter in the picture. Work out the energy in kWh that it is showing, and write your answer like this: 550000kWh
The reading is 29750.9kWh
